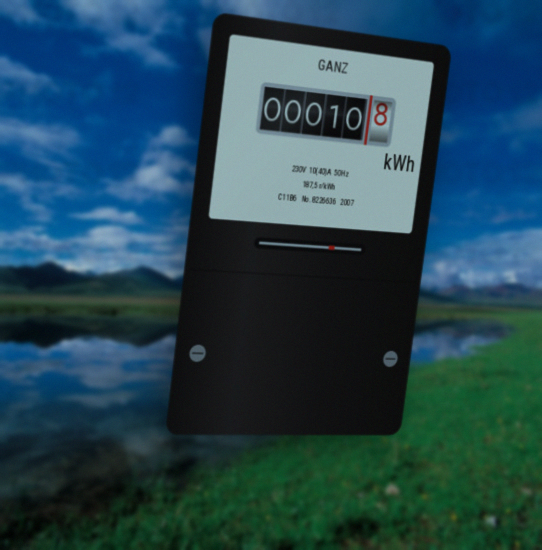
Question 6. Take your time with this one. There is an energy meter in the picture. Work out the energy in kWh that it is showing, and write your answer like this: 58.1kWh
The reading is 10.8kWh
